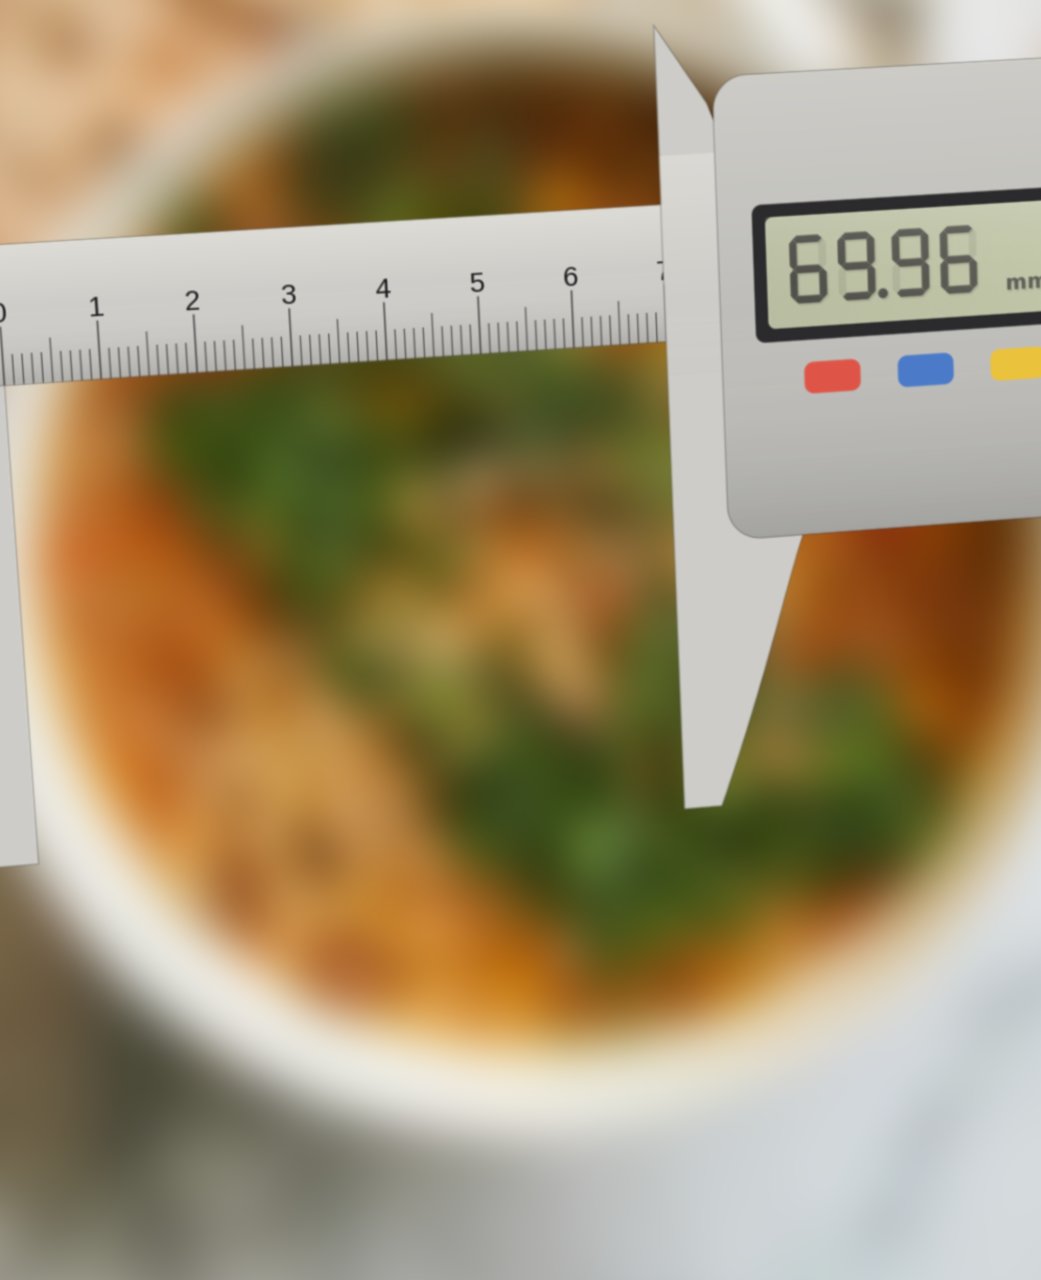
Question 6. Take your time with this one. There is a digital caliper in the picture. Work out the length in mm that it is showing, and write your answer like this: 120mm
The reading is 69.96mm
